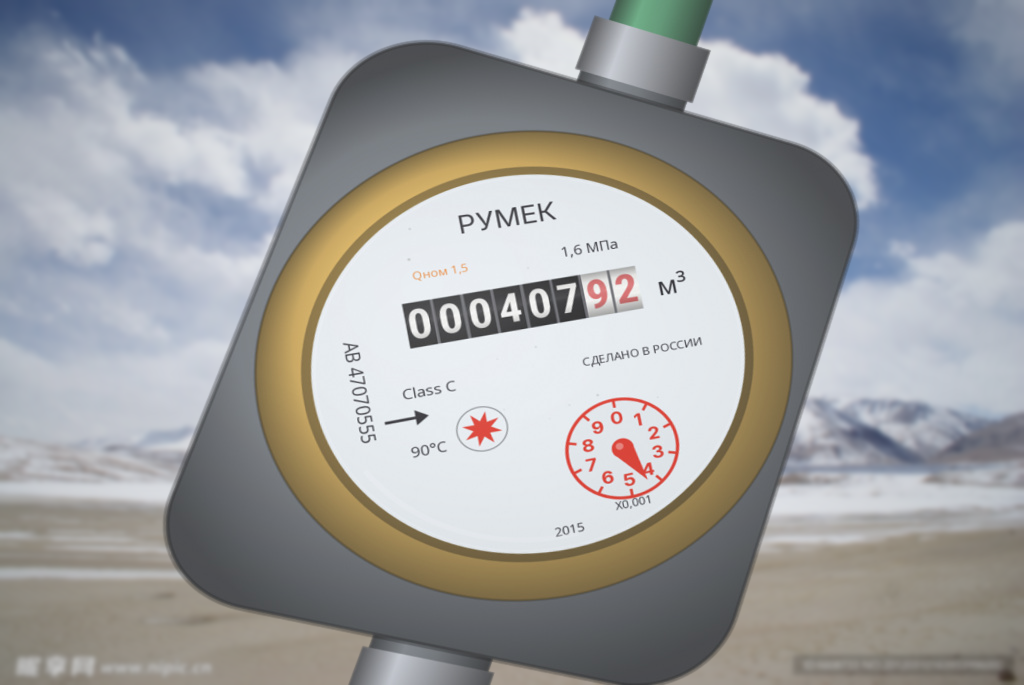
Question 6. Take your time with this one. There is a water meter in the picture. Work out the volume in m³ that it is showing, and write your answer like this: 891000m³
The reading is 407.924m³
